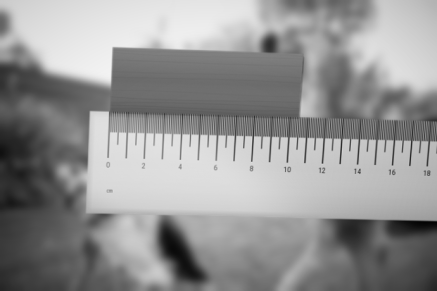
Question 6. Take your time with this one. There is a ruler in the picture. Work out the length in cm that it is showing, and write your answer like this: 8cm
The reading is 10.5cm
